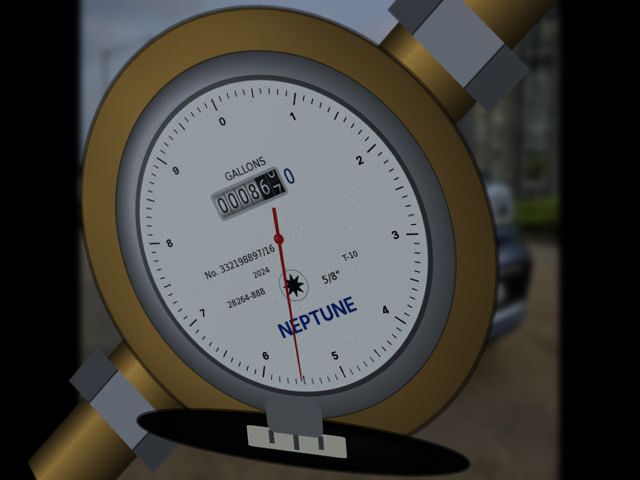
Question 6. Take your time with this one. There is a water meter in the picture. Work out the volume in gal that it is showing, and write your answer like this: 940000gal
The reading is 8665.5gal
